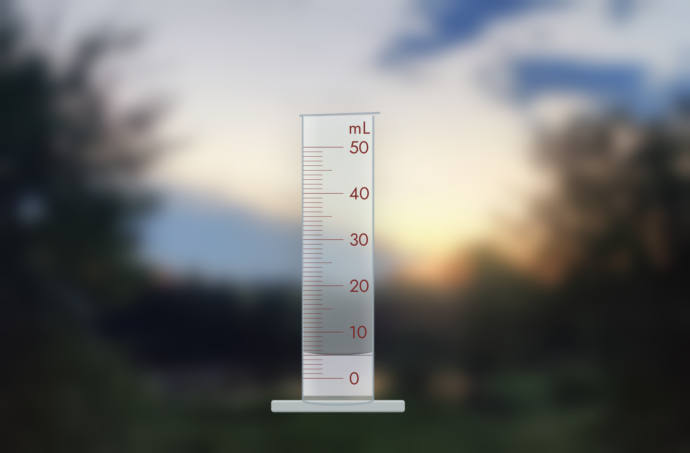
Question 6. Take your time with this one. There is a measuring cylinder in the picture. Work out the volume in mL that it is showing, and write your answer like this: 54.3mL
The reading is 5mL
